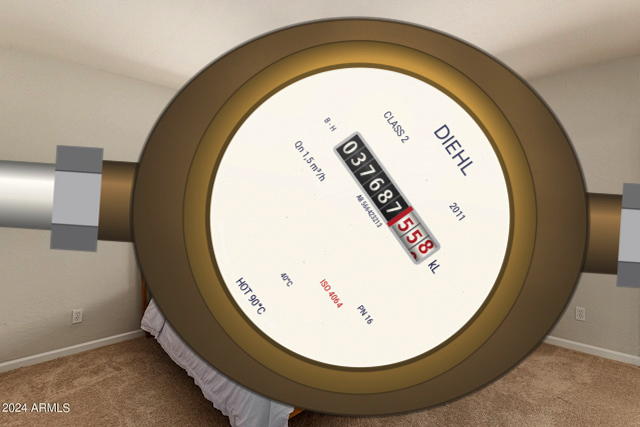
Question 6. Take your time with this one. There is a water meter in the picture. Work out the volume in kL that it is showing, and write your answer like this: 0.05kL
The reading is 37687.558kL
